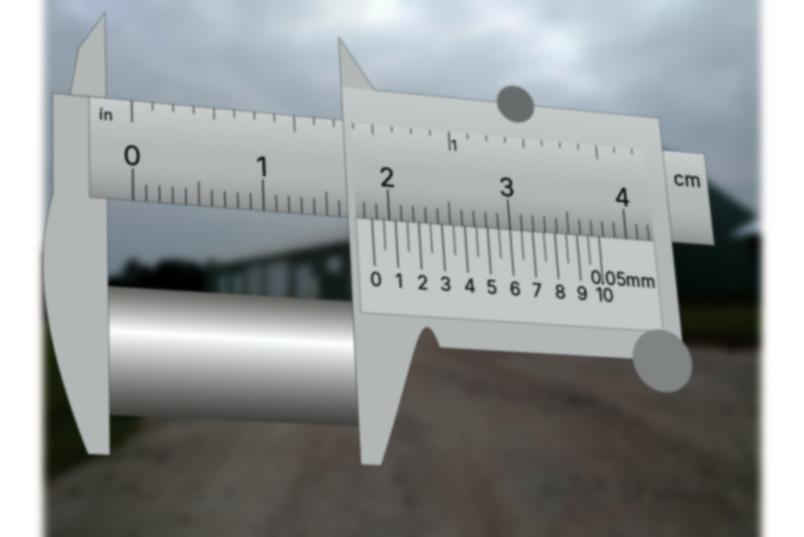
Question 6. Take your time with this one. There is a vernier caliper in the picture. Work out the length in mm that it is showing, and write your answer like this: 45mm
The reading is 18.6mm
